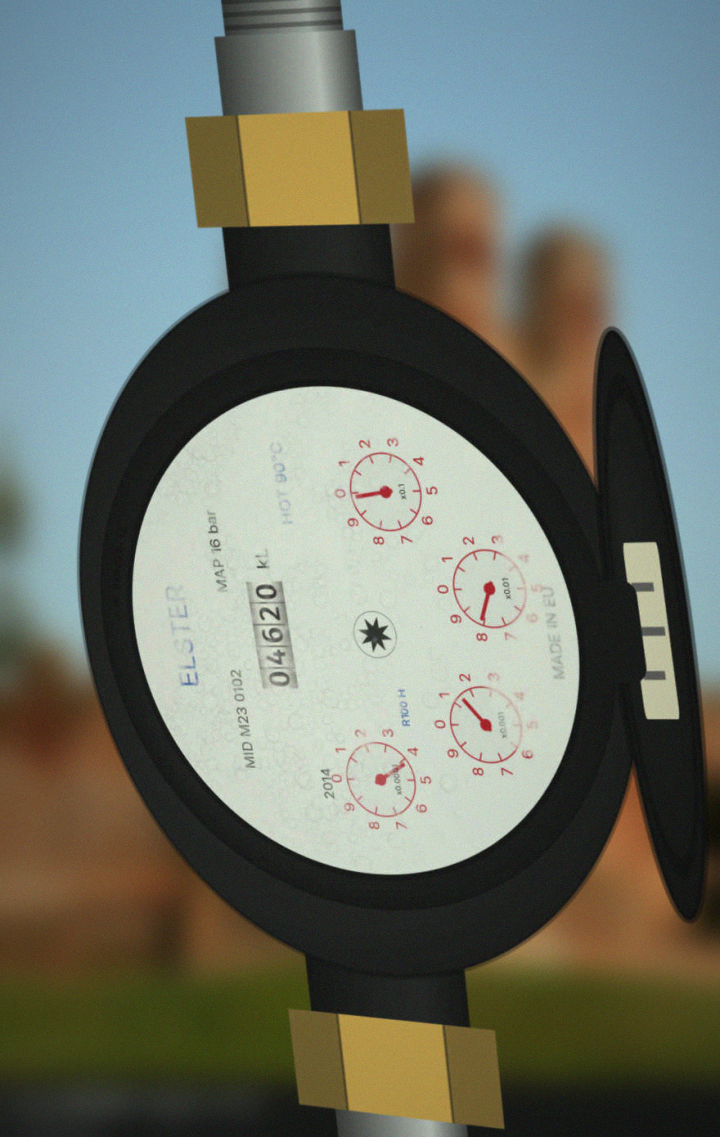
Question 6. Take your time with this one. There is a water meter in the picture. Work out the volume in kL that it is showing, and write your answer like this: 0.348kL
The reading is 4619.9814kL
